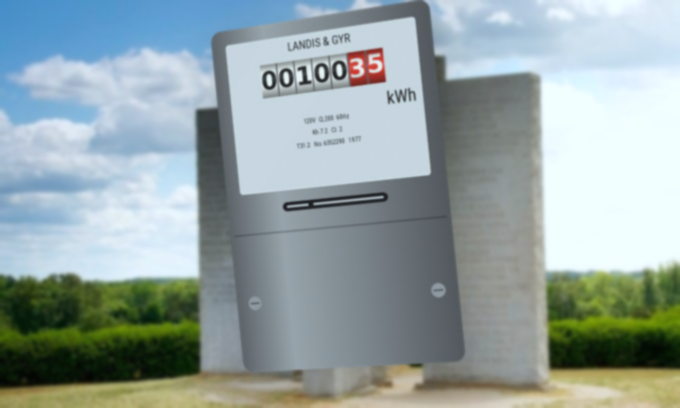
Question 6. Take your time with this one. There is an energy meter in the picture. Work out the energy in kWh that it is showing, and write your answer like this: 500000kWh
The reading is 100.35kWh
